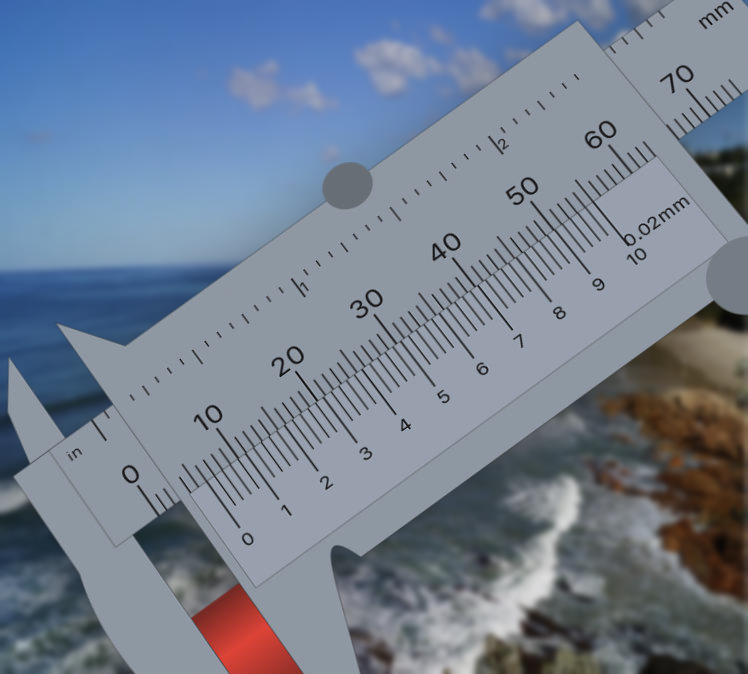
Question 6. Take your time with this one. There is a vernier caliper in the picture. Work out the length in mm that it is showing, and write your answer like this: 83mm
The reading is 6.0mm
